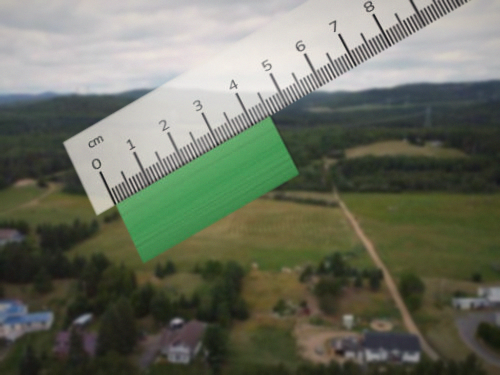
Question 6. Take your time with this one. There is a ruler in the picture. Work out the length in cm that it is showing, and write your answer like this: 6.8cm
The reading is 4.5cm
